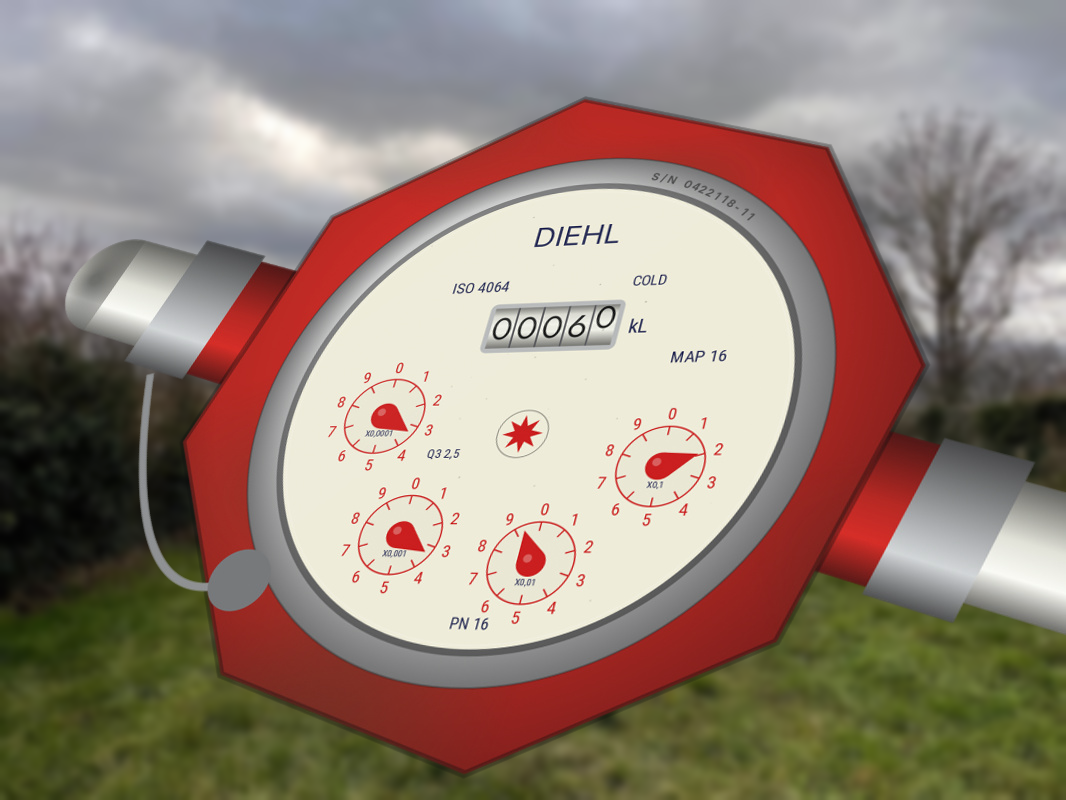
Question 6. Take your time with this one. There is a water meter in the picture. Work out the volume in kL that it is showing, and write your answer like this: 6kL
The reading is 60.1933kL
